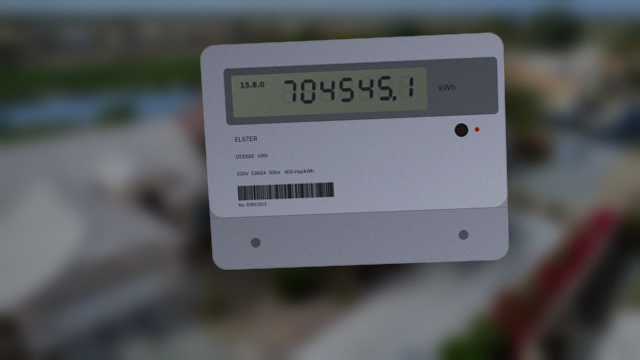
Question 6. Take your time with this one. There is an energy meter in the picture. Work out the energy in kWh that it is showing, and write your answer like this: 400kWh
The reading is 704545.1kWh
